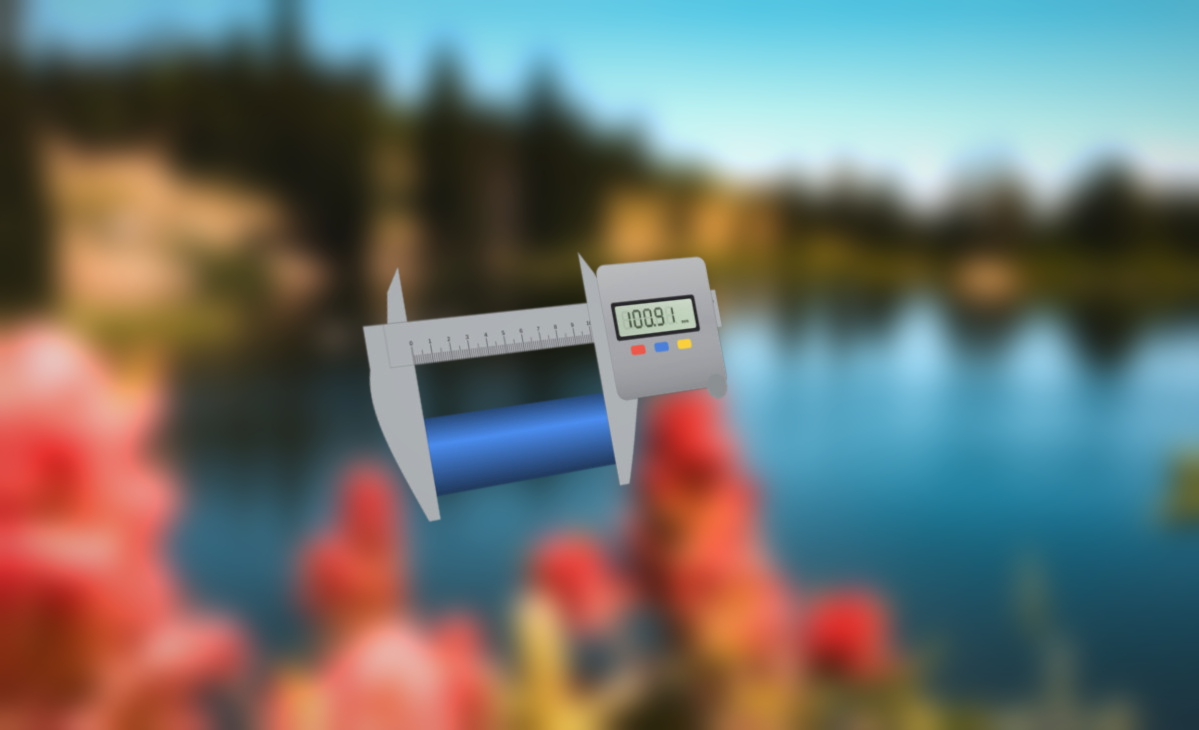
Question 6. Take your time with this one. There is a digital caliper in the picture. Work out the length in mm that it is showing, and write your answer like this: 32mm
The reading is 100.91mm
